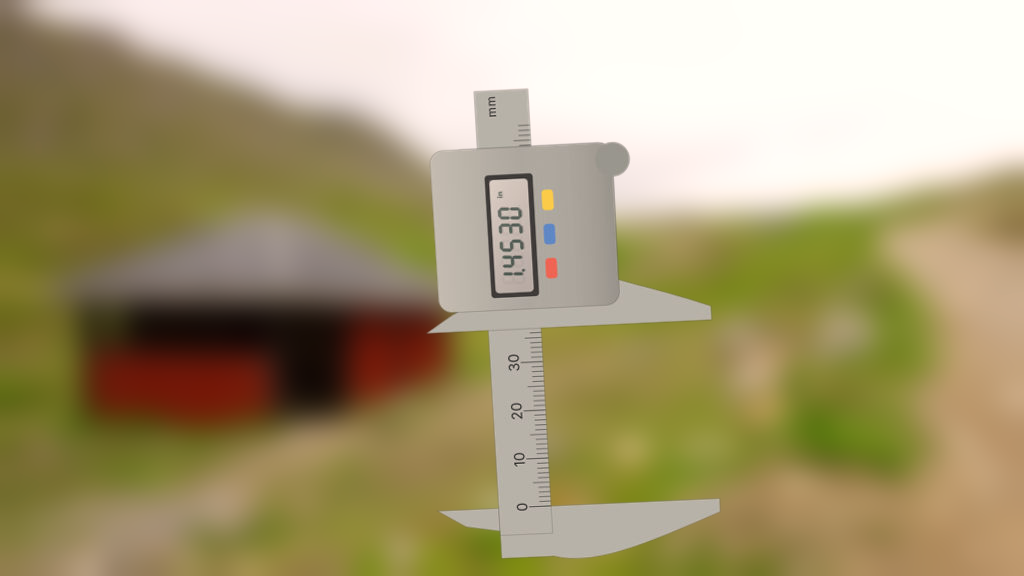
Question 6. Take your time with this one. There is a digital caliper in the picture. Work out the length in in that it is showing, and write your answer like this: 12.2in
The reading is 1.4530in
